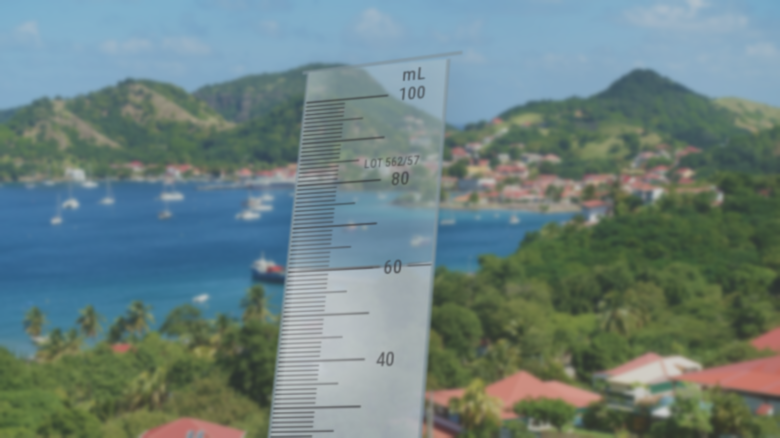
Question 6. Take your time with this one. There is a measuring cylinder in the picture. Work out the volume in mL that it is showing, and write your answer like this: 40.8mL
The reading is 60mL
